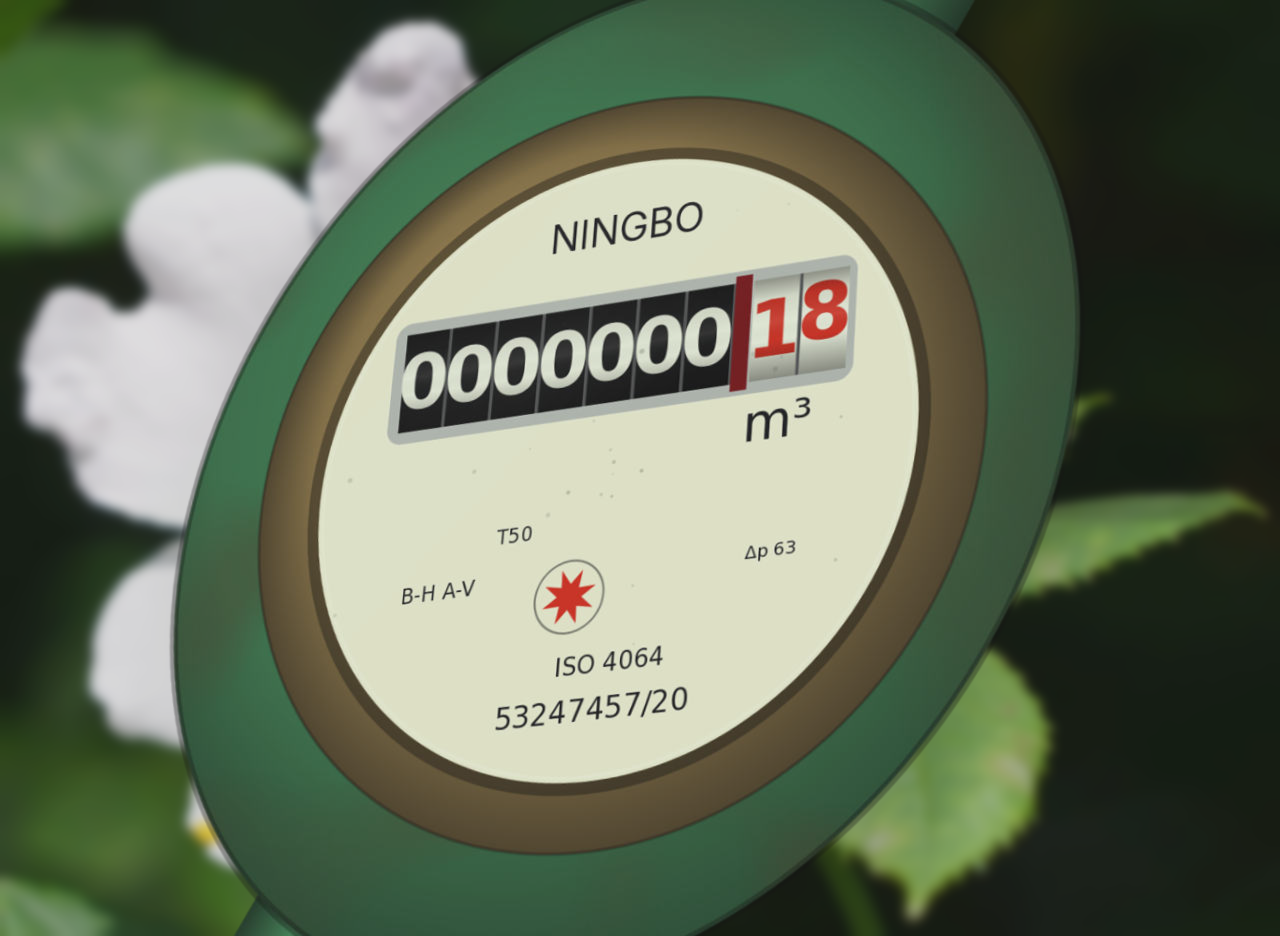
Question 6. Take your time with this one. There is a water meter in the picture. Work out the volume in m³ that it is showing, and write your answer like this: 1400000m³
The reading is 0.18m³
